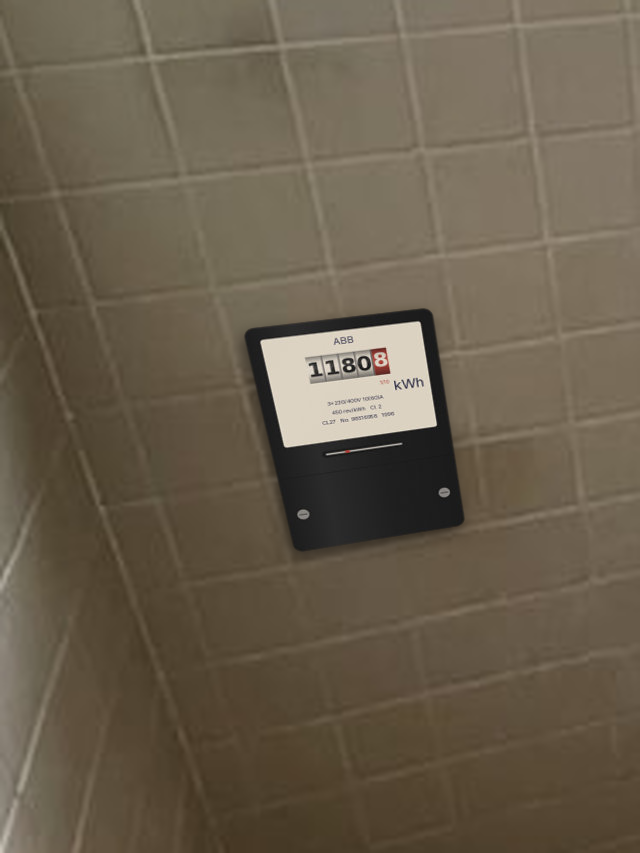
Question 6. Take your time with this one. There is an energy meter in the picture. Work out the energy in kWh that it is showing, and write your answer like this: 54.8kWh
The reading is 1180.8kWh
